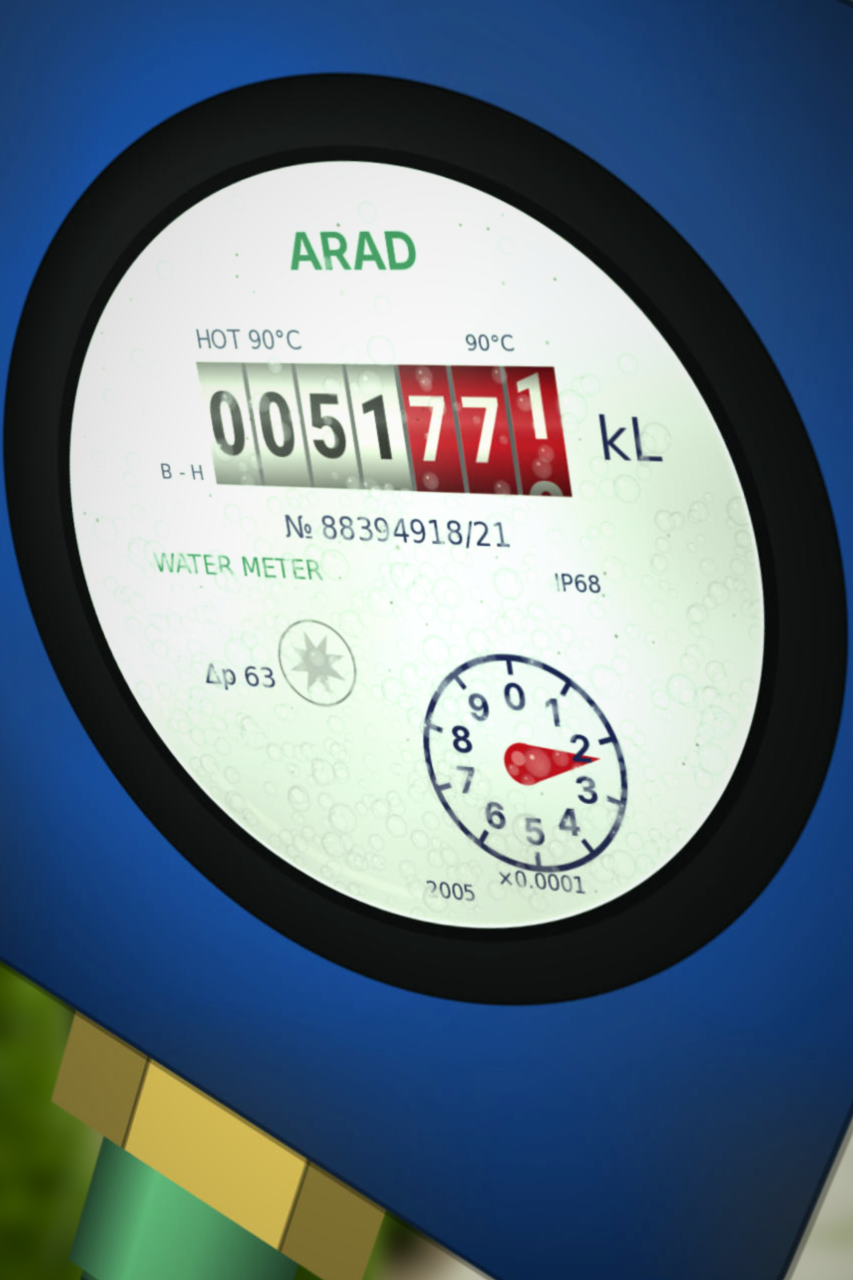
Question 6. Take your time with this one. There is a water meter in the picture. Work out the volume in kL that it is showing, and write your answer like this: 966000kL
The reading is 51.7712kL
